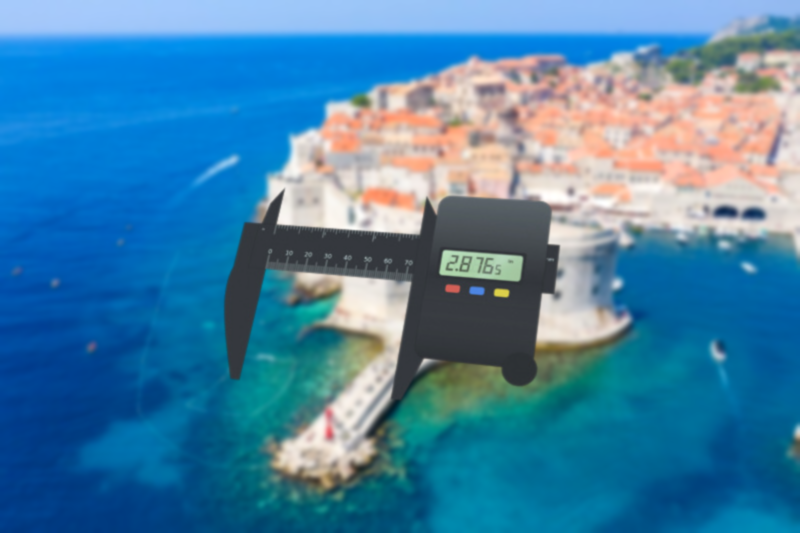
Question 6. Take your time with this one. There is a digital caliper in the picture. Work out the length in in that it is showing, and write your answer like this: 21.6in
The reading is 2.8765in
